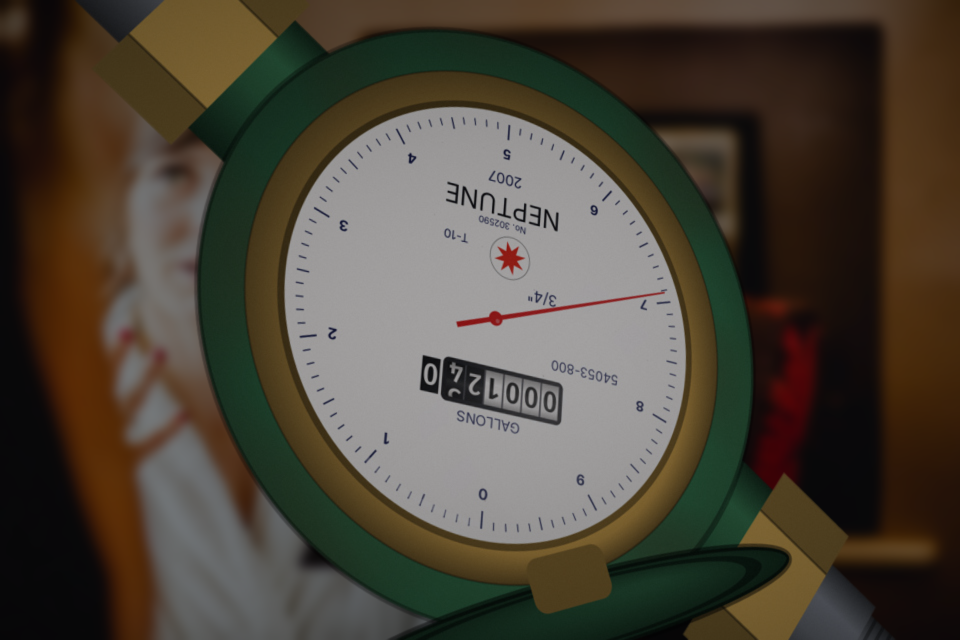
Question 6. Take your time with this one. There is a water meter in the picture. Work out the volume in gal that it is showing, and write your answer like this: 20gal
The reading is 1236.9gal
